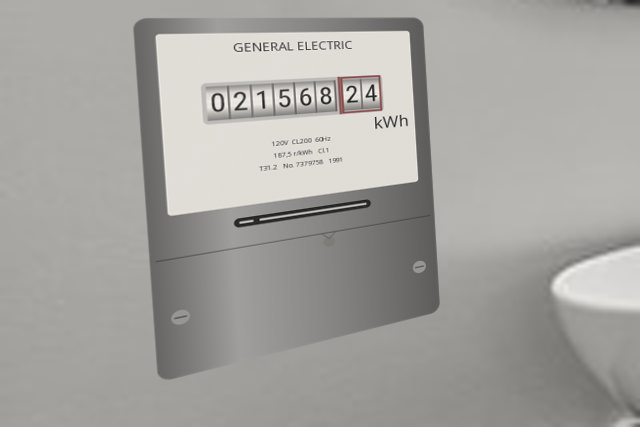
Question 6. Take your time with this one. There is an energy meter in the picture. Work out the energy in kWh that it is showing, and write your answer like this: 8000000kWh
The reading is 21568.24kWh
